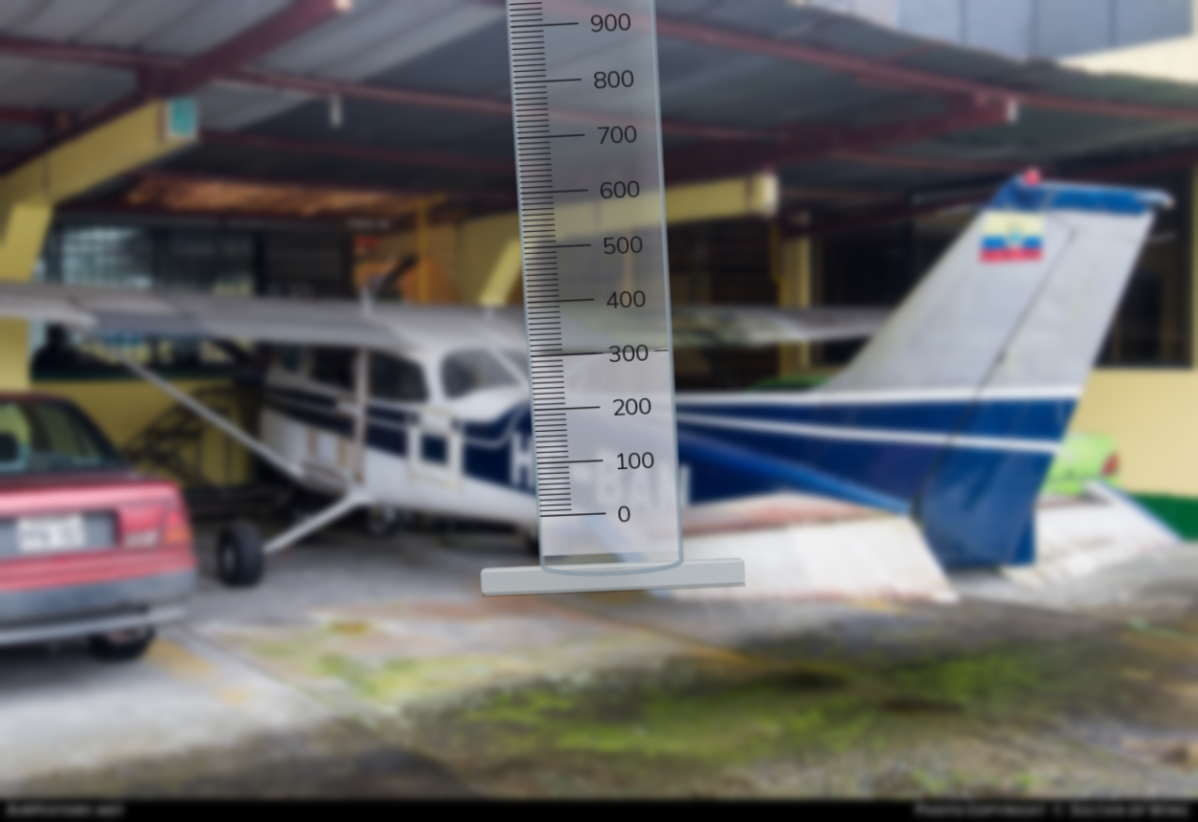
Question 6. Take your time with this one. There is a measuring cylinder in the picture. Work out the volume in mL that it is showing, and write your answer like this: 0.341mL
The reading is 300mL
